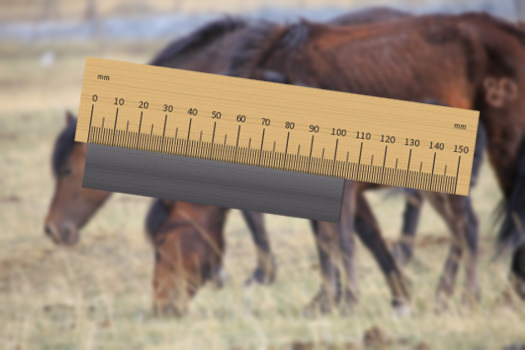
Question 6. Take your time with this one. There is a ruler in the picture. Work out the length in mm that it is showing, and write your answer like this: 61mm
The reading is 105mm
